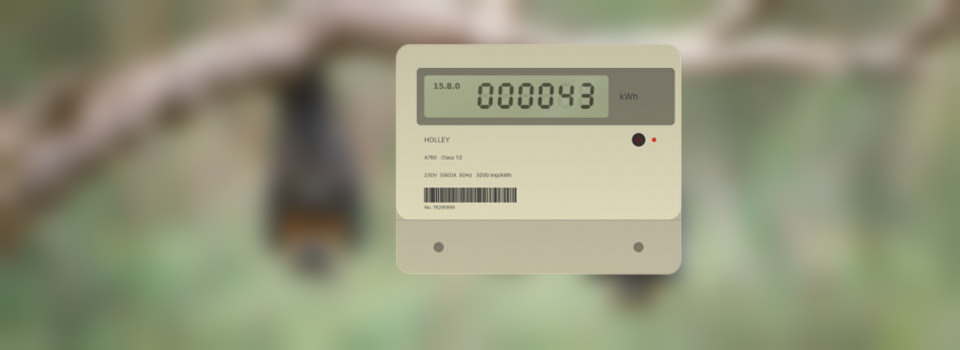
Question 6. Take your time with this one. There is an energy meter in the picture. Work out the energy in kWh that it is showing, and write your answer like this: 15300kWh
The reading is 43kWh
